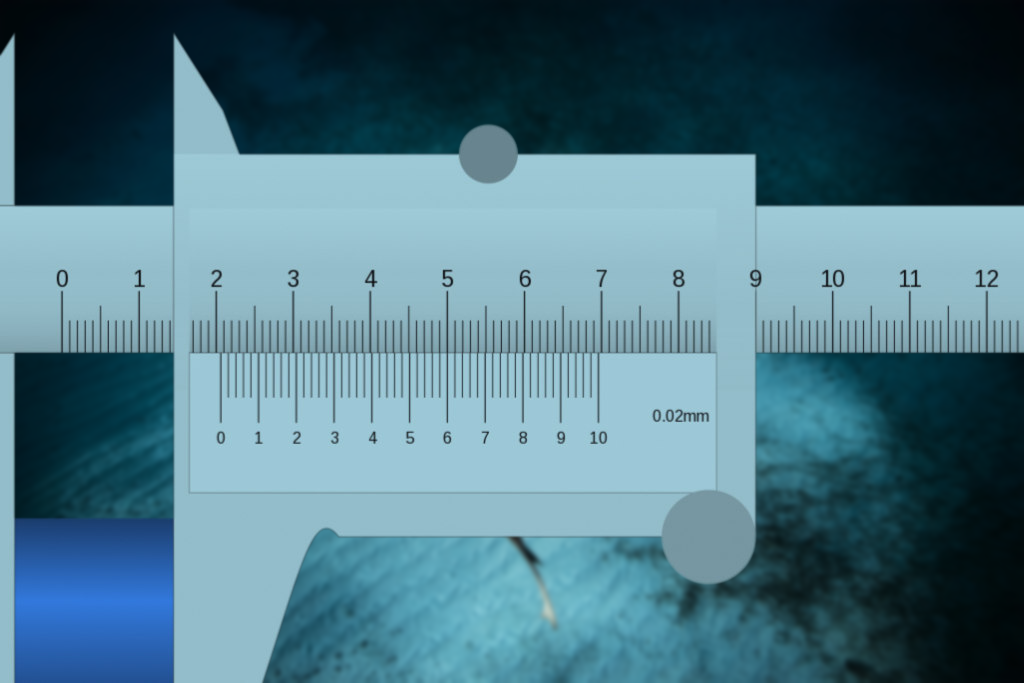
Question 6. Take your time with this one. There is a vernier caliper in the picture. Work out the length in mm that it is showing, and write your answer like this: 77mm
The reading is 20.6mm
